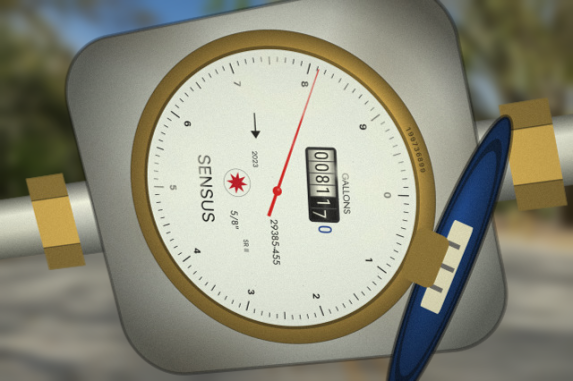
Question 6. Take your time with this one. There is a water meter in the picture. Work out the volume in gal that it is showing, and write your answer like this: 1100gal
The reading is 81168.1gal
